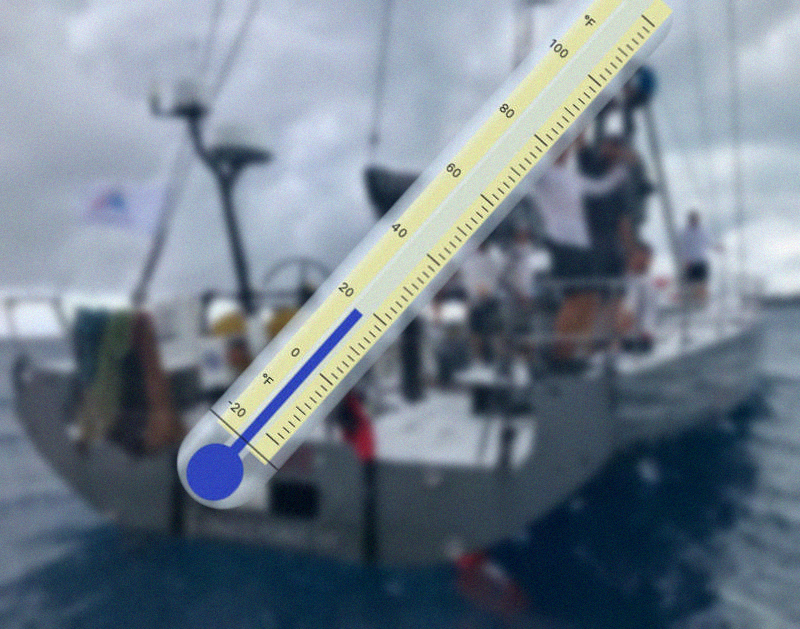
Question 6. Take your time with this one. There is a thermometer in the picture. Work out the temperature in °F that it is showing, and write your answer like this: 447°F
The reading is 18°F
